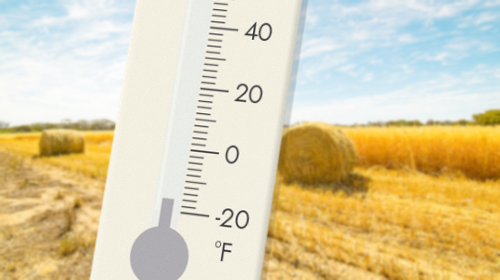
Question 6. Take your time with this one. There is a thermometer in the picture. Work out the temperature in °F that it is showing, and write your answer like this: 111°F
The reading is -16°F
